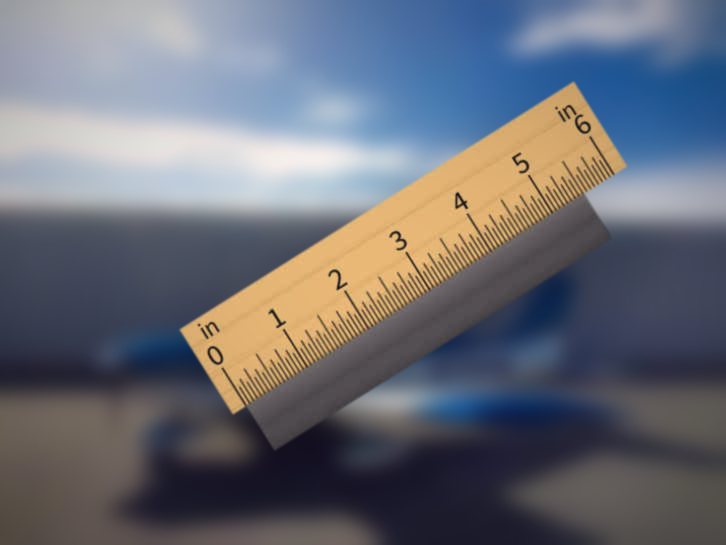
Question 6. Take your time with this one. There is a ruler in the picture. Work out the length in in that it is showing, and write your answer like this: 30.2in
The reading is 5.5in
